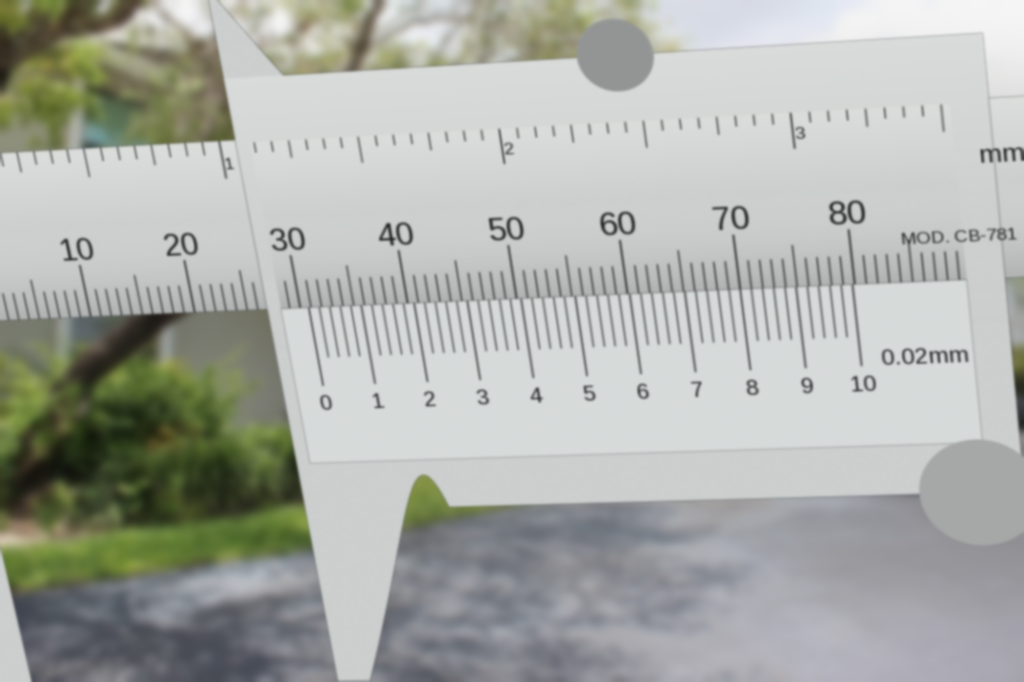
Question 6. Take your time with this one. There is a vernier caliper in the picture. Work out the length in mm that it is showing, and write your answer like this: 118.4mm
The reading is 30.8mm
